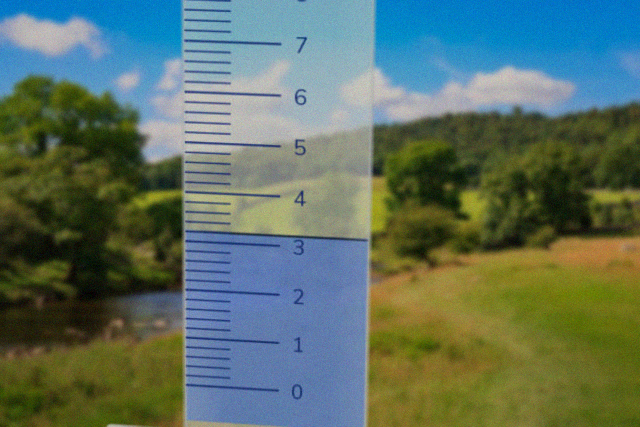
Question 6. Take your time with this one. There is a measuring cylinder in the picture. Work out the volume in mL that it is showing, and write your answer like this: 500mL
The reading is 3.2mL
